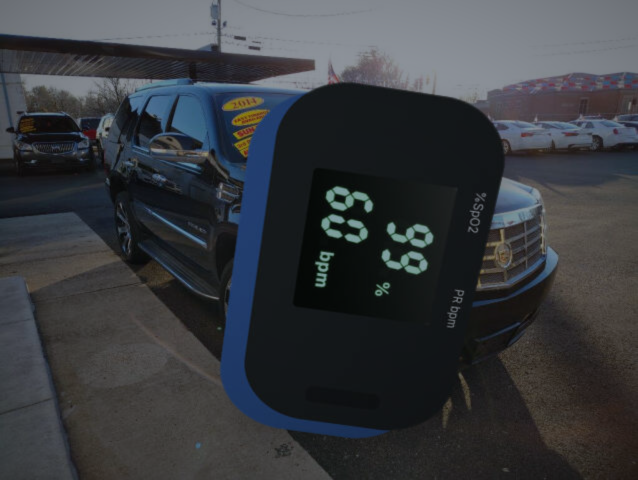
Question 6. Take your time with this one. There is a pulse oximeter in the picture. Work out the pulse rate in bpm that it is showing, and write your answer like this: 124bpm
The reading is 60bpm
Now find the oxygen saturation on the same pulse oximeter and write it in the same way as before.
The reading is 99%
